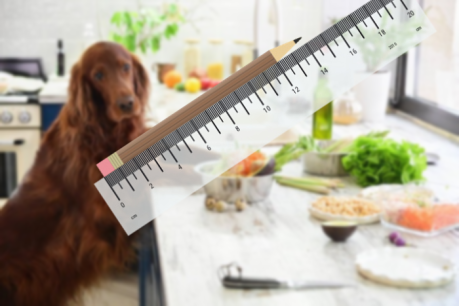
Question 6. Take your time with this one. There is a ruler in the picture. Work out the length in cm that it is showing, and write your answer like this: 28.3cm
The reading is 14cm
